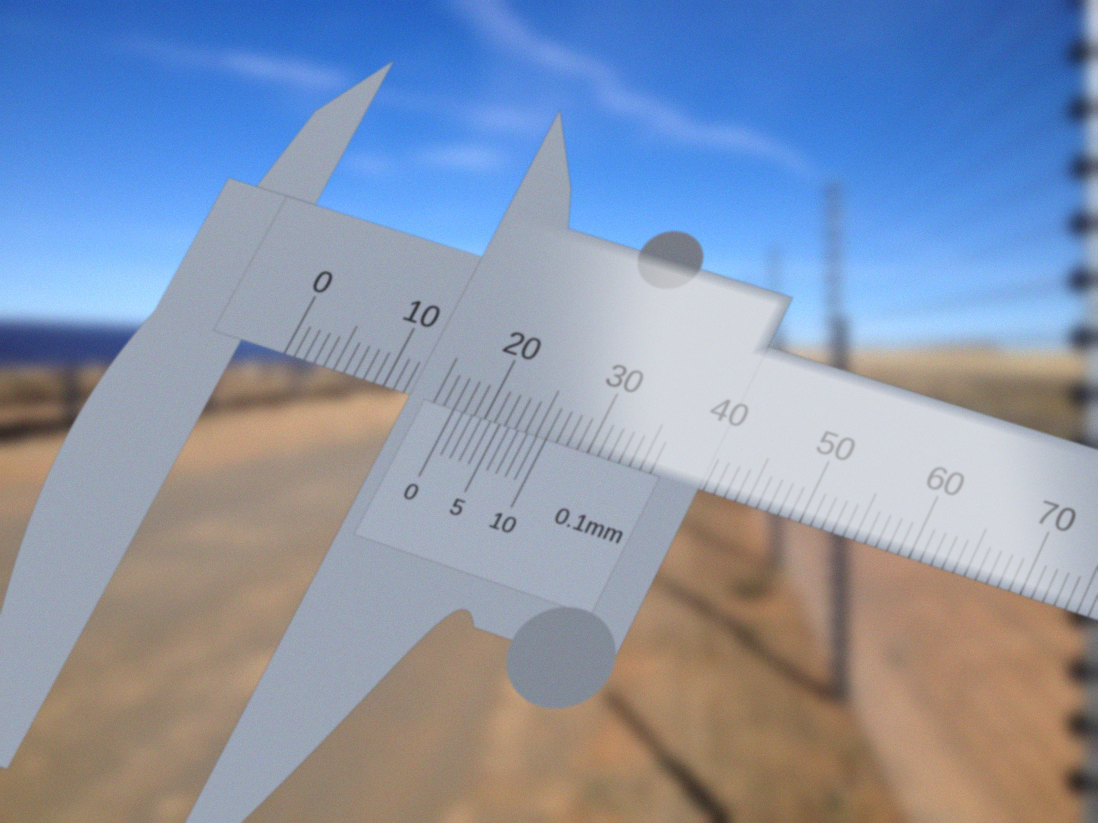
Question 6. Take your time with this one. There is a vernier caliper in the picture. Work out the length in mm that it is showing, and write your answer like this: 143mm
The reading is 17.0mm
